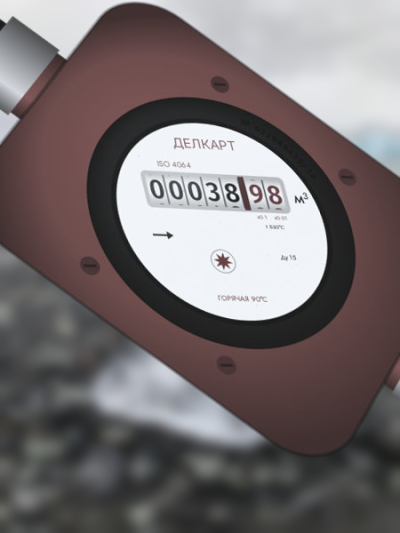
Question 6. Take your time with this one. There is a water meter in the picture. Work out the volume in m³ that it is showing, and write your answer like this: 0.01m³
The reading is 38.98m³
